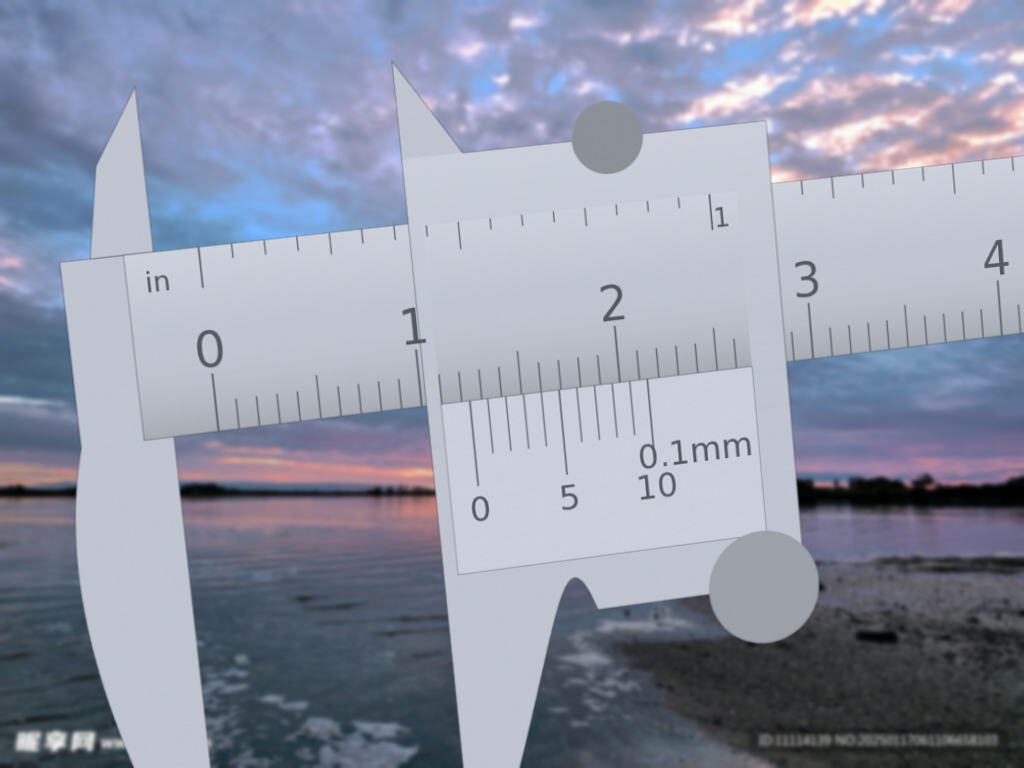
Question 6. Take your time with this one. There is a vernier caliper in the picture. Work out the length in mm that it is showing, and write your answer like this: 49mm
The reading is 12.4mm
